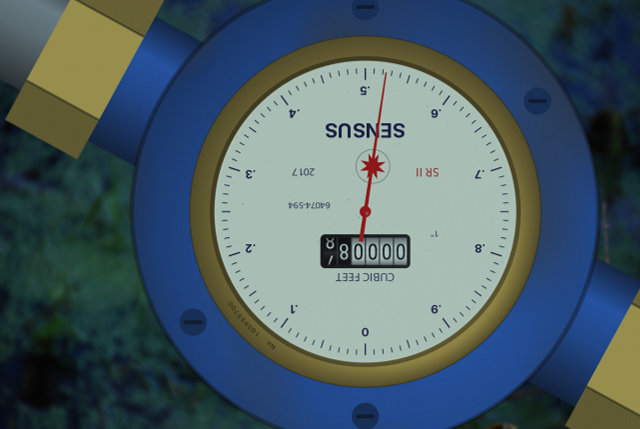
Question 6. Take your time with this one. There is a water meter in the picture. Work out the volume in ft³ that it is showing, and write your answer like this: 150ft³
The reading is 87.52ft³
